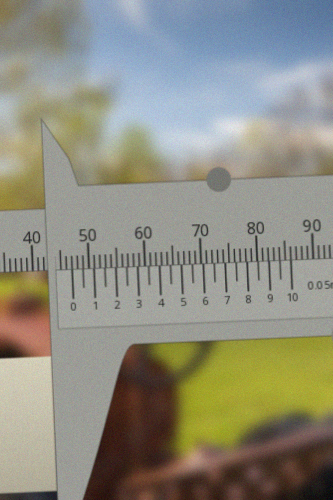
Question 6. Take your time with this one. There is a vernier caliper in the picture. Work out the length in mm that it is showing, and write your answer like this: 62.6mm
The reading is 47.0mm
